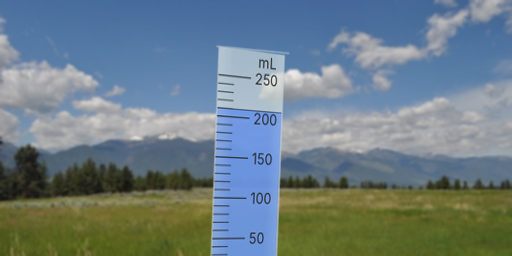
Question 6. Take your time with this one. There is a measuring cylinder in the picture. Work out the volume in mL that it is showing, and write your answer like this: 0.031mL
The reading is 210mL
